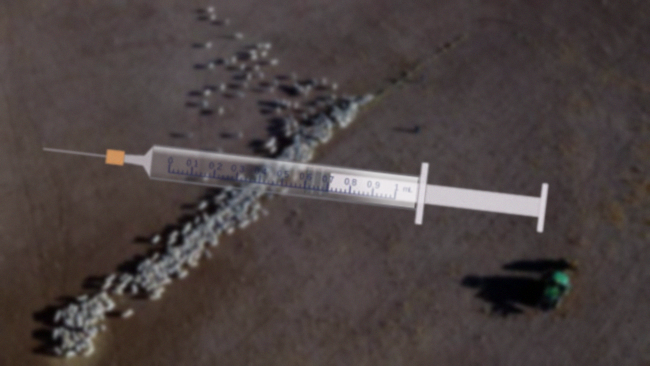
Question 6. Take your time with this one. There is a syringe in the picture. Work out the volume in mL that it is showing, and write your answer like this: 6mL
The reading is 0.6mL
